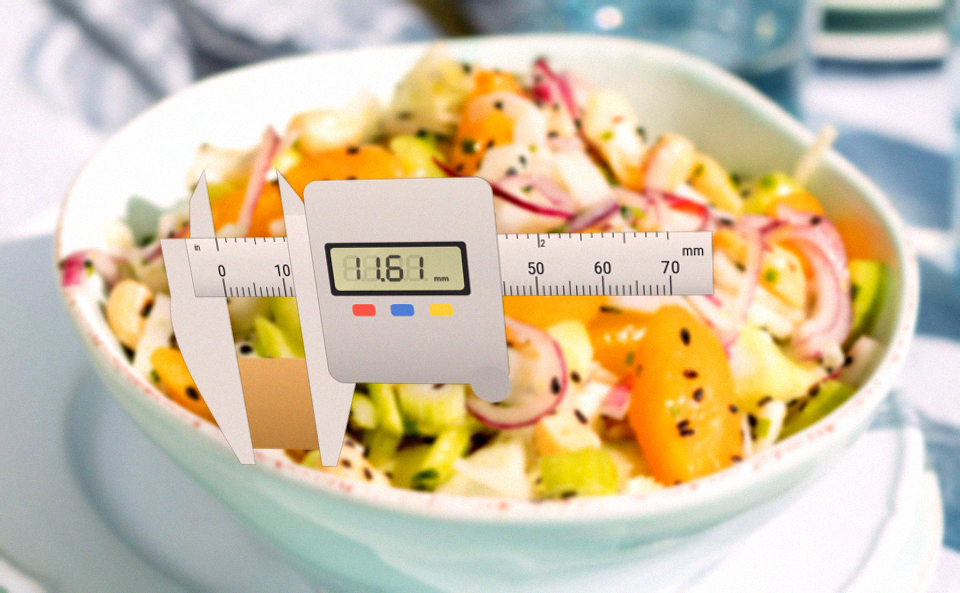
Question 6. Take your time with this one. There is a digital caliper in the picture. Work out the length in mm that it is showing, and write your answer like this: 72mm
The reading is 11.61mm
